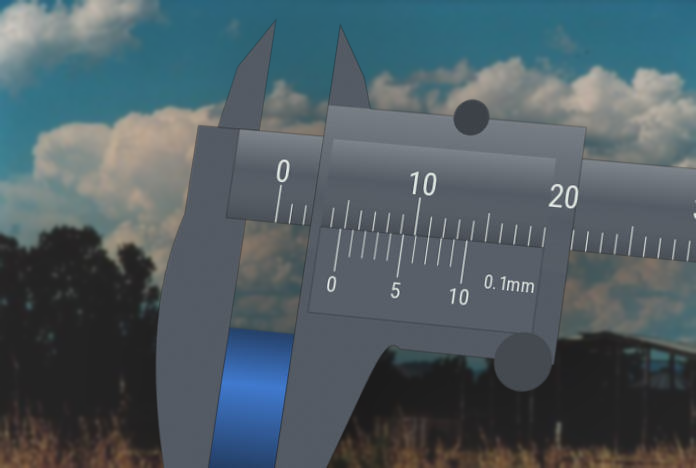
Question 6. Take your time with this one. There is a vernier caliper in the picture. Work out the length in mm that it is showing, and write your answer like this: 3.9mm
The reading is 4.7mm
